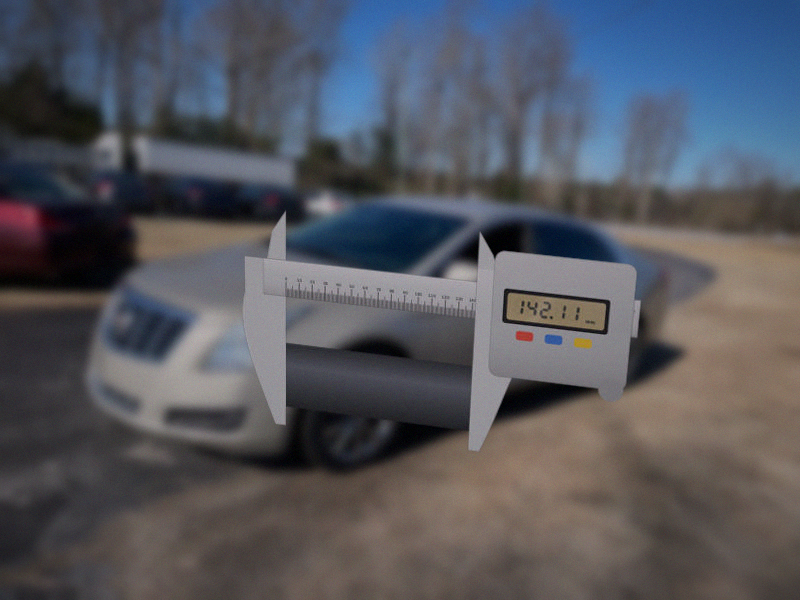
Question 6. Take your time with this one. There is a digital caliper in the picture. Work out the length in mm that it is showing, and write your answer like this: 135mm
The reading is 142.11mm
